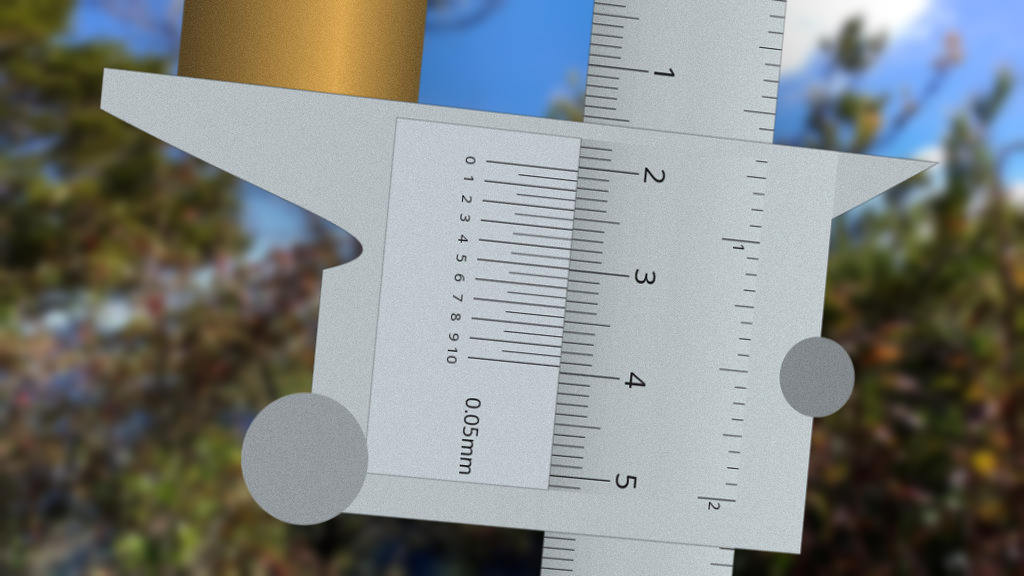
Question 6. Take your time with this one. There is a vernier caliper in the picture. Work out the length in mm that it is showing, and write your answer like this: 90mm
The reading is 20.4mm
